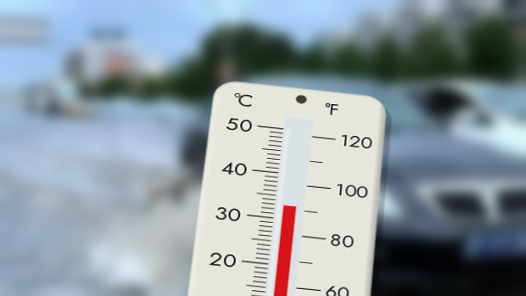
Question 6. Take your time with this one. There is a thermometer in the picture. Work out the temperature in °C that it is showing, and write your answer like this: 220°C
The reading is 33°C
